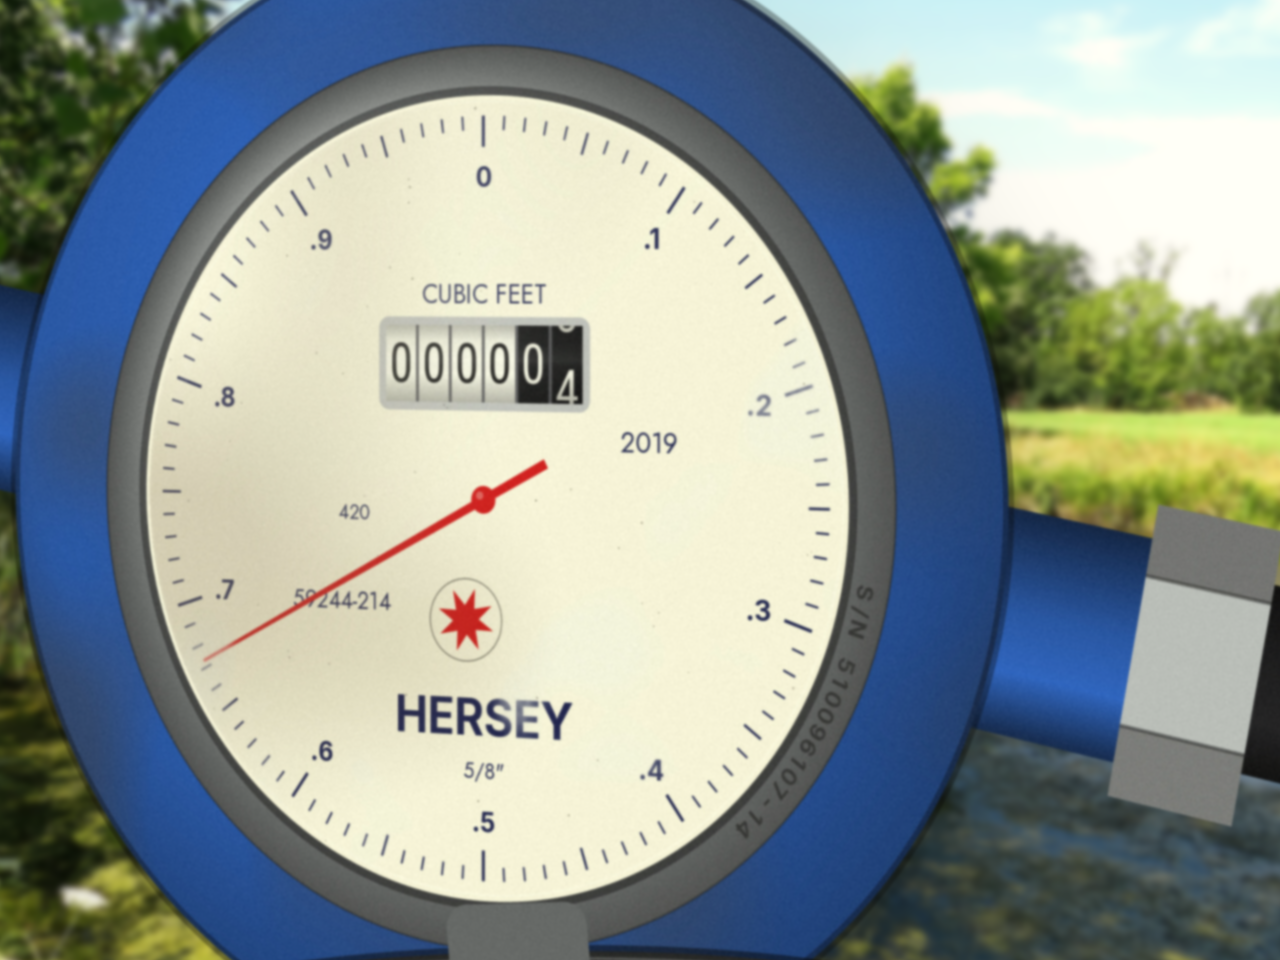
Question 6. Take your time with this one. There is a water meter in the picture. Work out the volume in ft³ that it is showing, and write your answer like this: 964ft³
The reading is 3.67ft³
